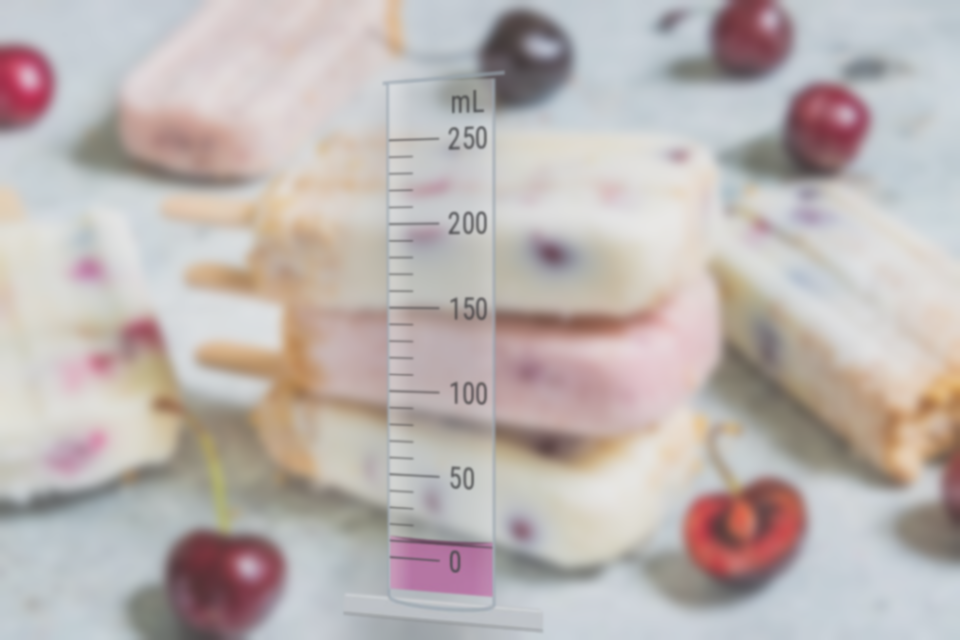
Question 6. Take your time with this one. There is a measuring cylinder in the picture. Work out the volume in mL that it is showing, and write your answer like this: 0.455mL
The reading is 10mL
